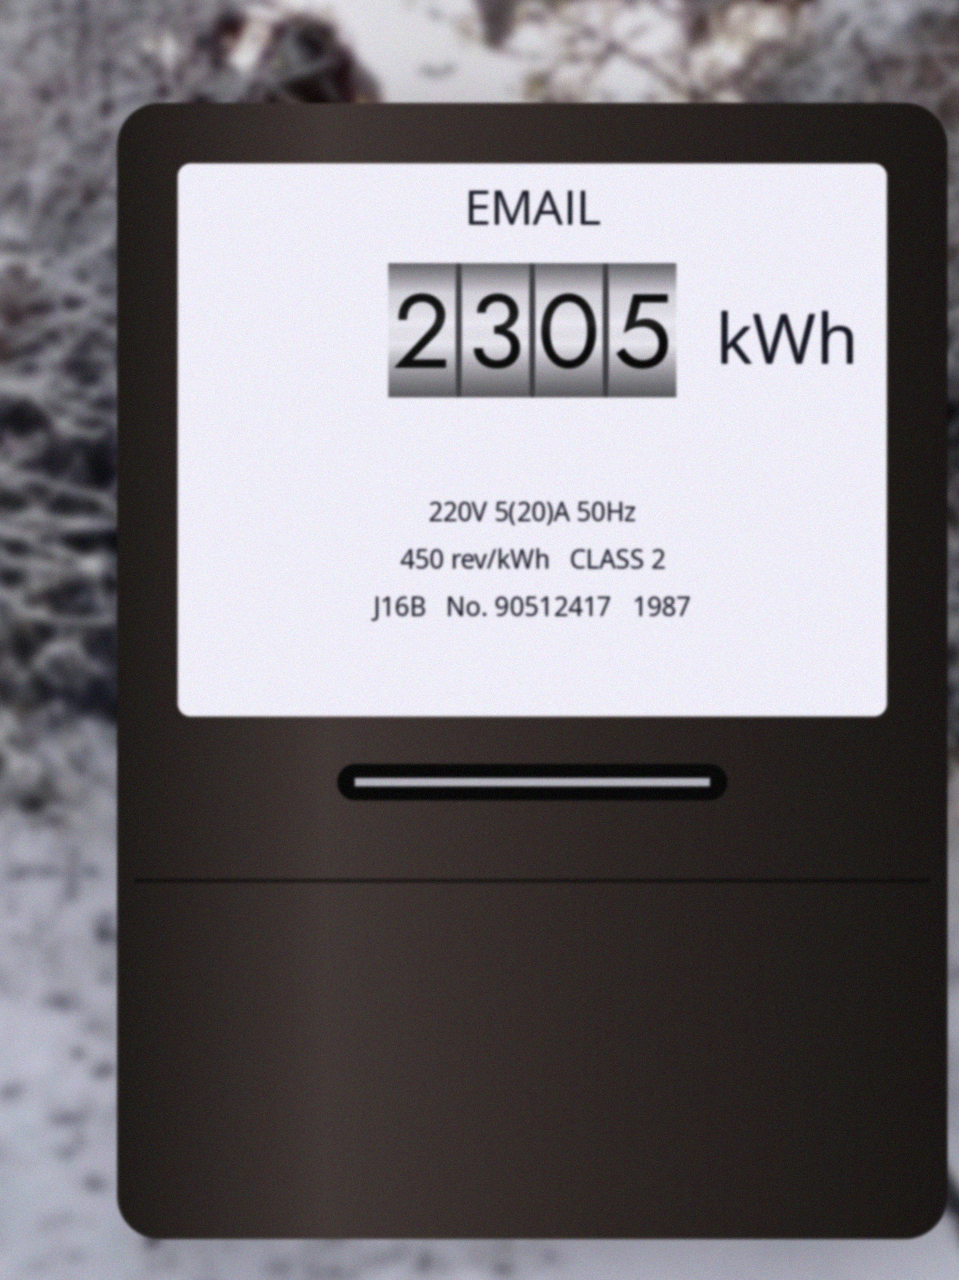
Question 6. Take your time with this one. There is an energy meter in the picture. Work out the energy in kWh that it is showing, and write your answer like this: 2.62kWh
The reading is 2305kWh
